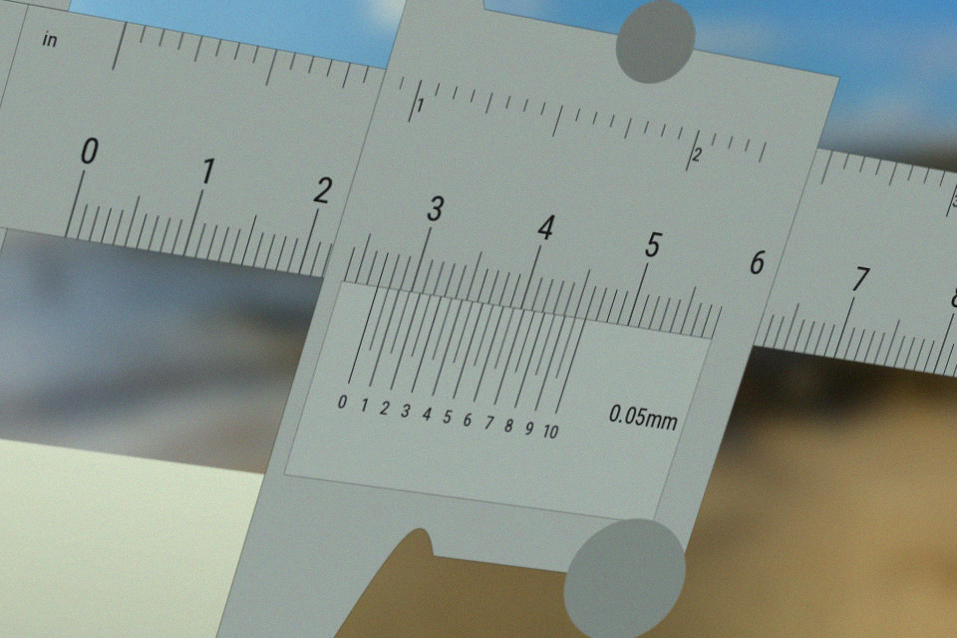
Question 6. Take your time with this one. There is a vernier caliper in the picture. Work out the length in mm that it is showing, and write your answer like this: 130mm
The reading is 27.0mm
